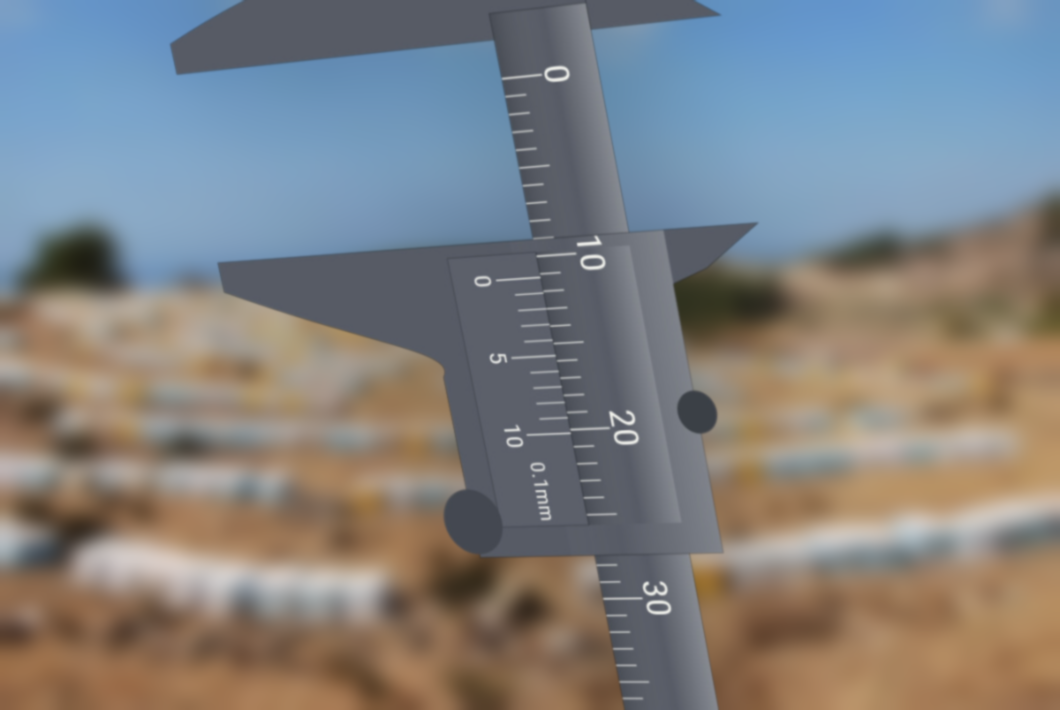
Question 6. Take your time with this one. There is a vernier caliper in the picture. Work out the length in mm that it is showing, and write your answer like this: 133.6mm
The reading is 11.2mm
